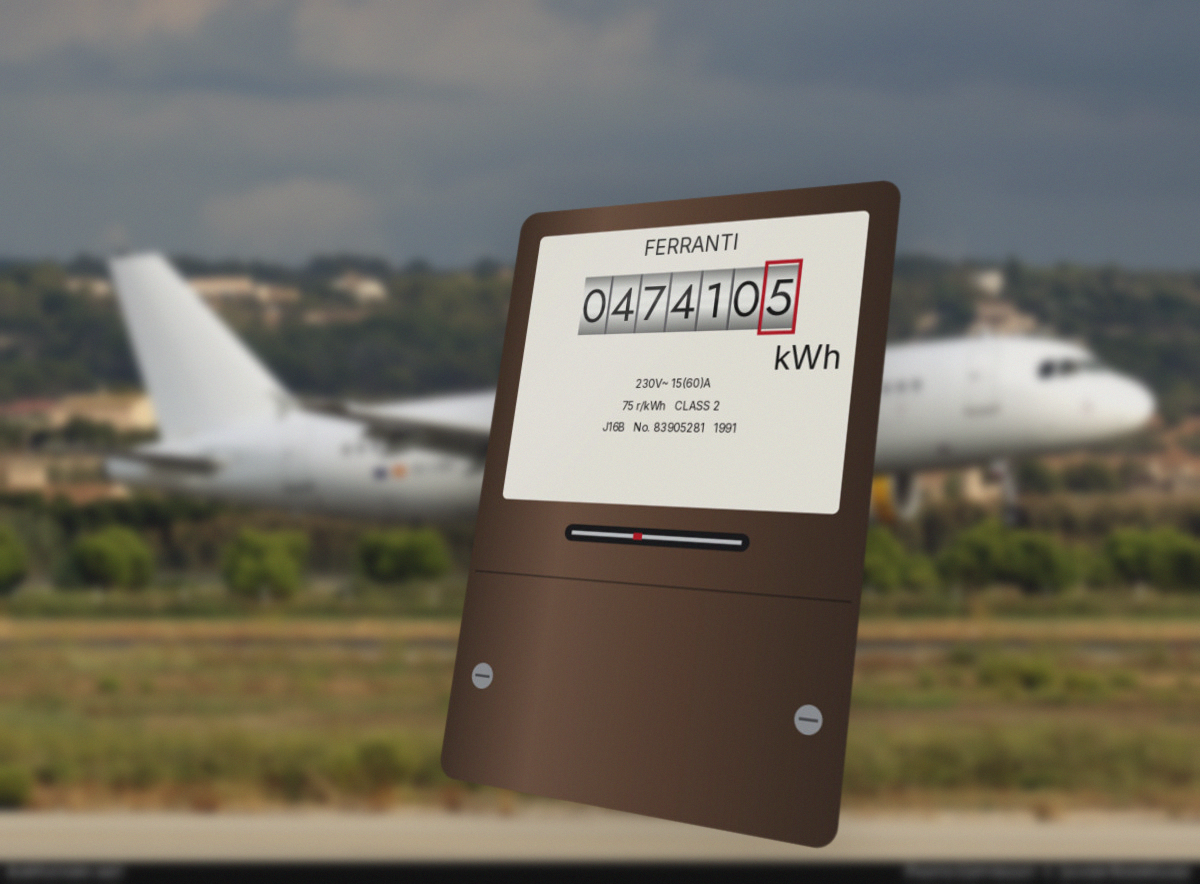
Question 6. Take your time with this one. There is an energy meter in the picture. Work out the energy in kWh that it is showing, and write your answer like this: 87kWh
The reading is 47410.5kWh
